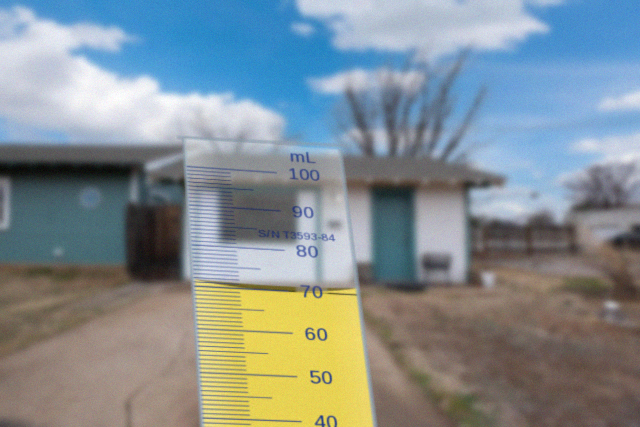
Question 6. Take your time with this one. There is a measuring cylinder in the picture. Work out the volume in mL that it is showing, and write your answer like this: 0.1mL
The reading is 70mL
